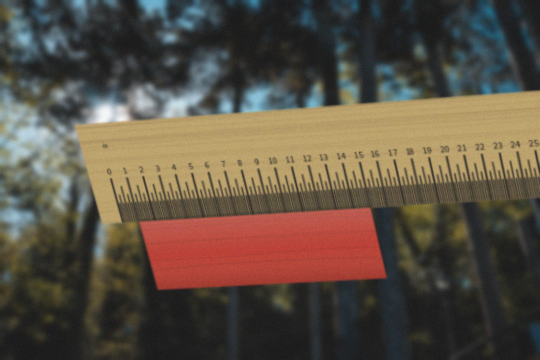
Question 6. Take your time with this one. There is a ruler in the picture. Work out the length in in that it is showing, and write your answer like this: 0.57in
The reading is 14in
